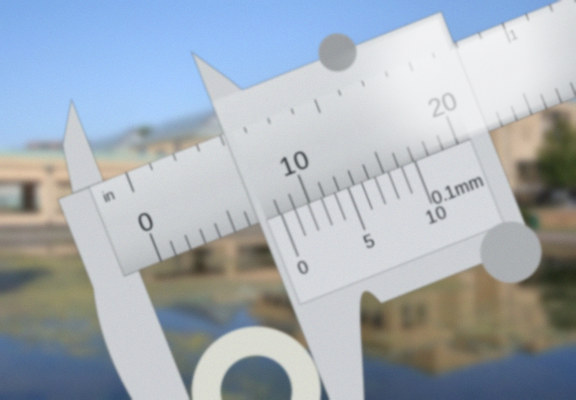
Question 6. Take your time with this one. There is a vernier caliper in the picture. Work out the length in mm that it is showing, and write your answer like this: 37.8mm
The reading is 8.1mm
